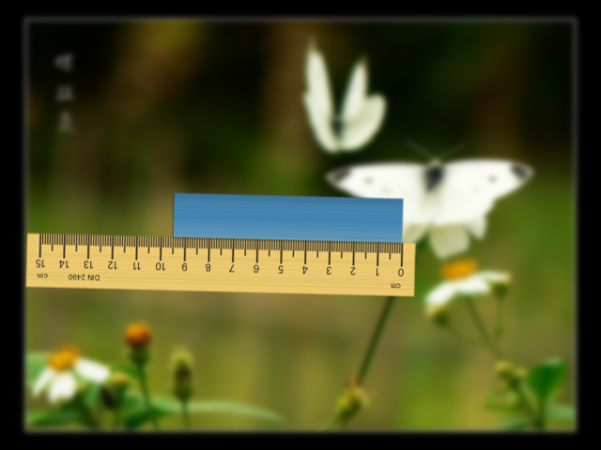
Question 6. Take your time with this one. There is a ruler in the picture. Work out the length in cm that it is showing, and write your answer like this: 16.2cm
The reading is 9.5cm
